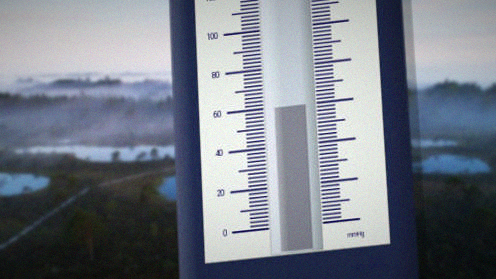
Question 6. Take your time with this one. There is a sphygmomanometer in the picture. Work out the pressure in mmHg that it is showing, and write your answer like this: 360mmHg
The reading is 60mmHg
